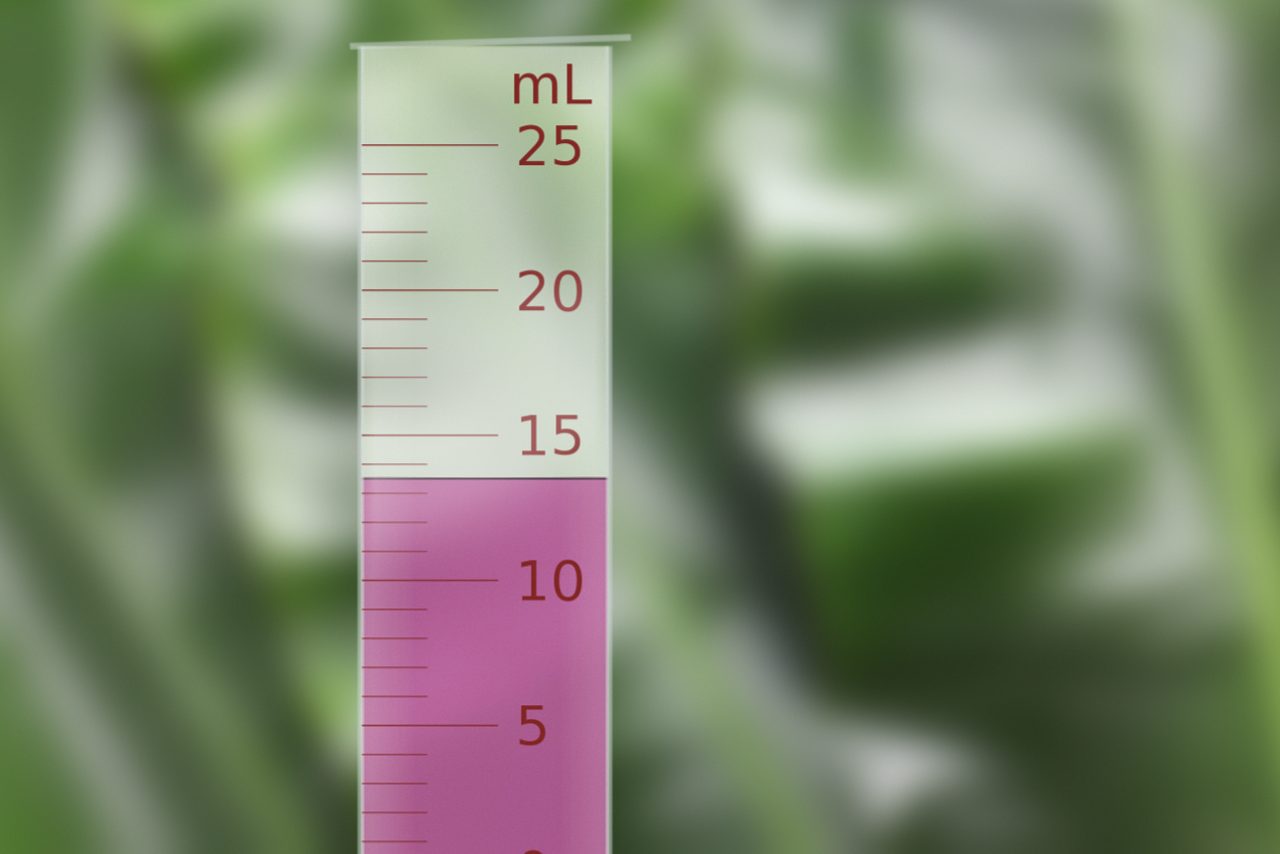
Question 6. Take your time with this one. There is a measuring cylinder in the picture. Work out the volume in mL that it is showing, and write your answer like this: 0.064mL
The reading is 13.5mL
